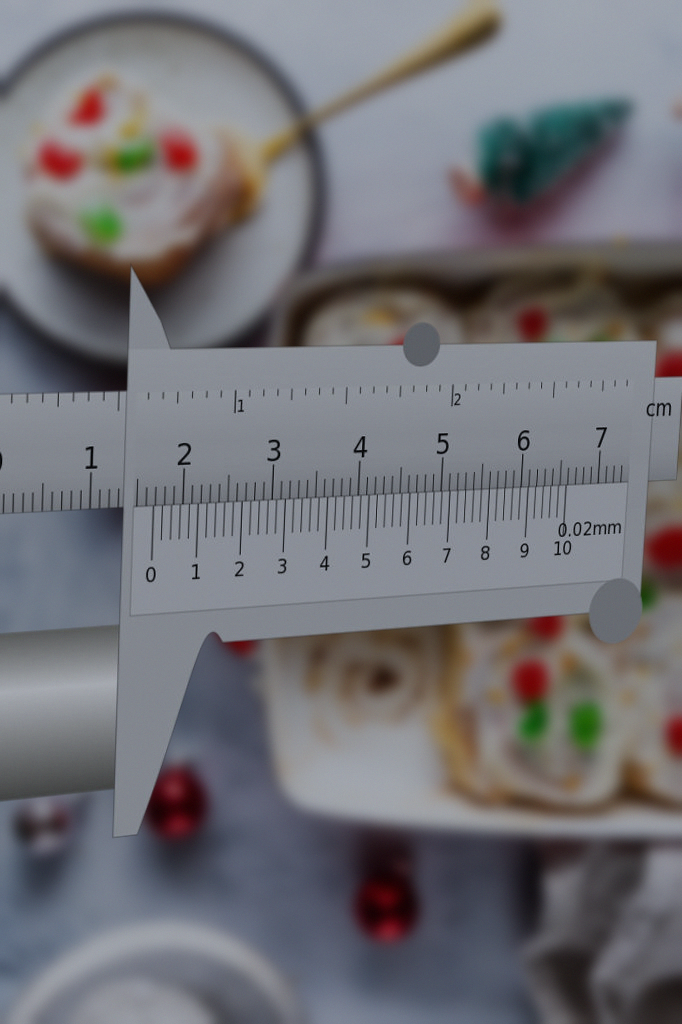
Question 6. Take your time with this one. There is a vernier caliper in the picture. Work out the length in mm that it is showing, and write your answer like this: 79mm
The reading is 16.8mm
